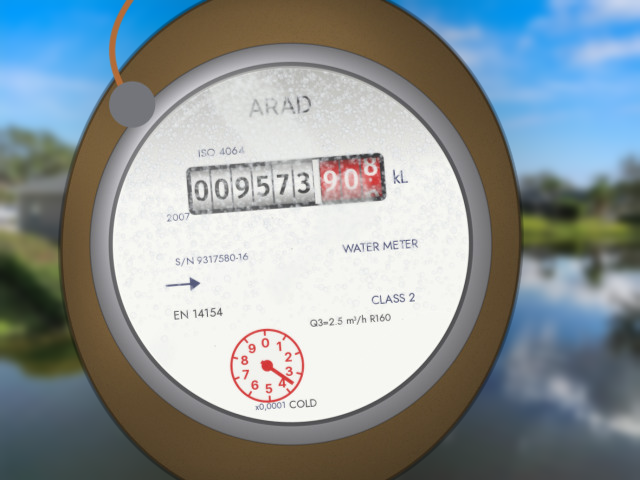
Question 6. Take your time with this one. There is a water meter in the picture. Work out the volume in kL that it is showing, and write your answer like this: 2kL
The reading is 9573.9083kL
